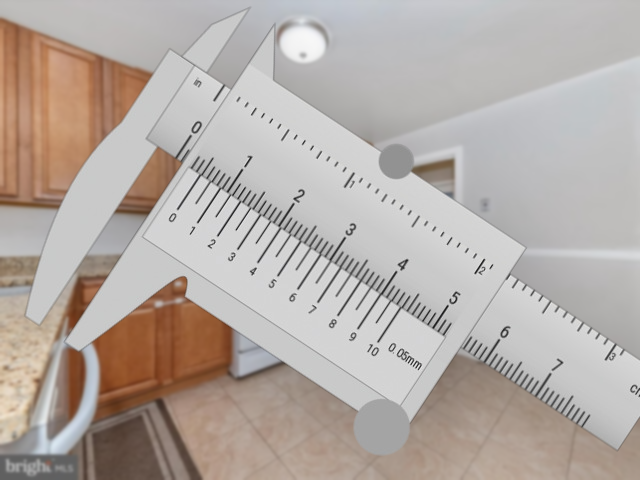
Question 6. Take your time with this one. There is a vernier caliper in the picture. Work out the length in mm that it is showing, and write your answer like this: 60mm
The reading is 4.8mm
